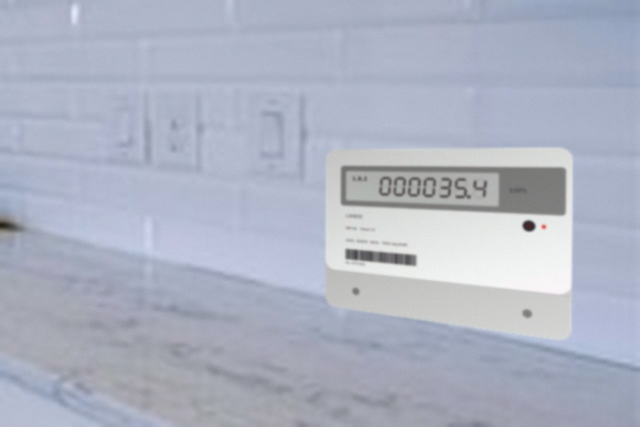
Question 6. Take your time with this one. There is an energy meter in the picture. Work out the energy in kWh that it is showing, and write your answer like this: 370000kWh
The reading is 35.4kWh
